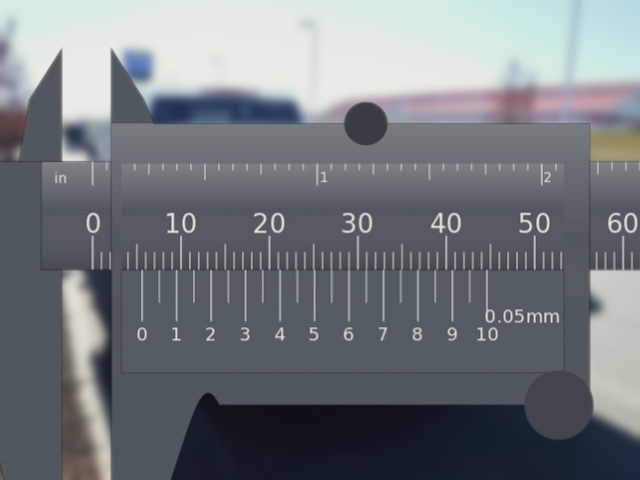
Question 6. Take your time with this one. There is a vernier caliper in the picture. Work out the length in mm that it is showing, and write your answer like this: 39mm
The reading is 5.6mm
